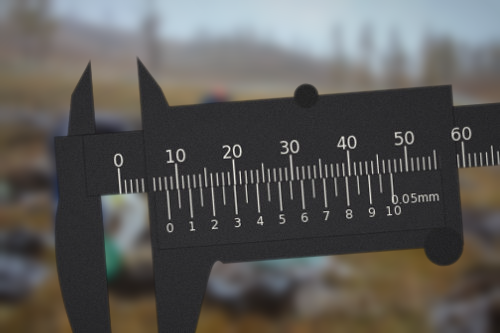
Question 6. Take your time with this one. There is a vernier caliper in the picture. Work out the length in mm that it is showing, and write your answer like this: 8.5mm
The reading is 8.2mm
